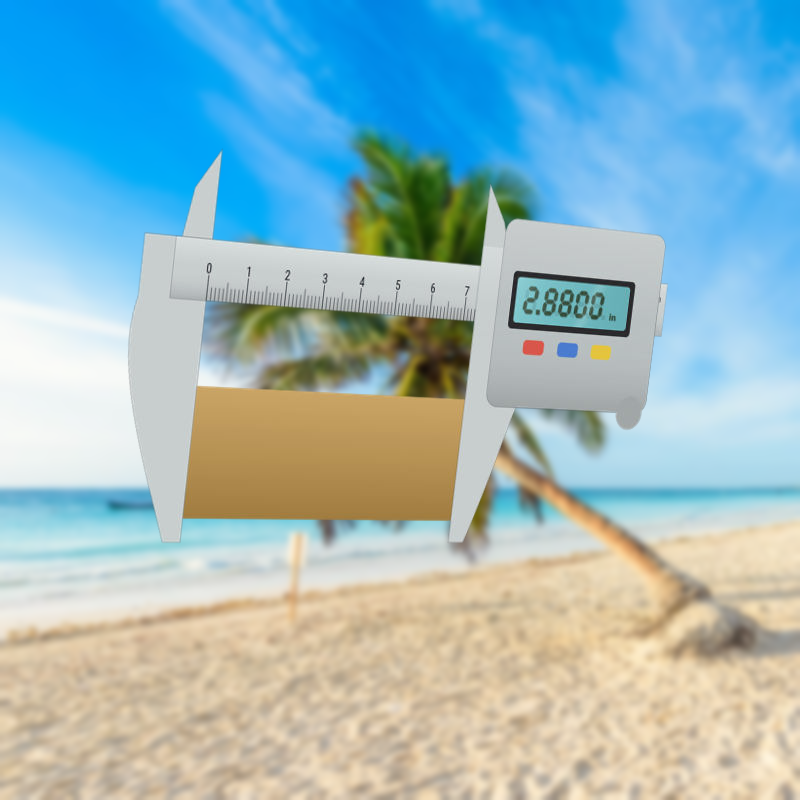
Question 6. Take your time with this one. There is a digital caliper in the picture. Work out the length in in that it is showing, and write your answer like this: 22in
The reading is 2.8800in
